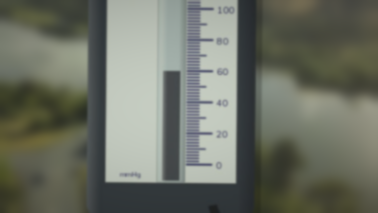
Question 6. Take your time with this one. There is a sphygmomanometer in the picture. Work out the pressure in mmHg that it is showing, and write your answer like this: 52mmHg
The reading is 60mmHg
